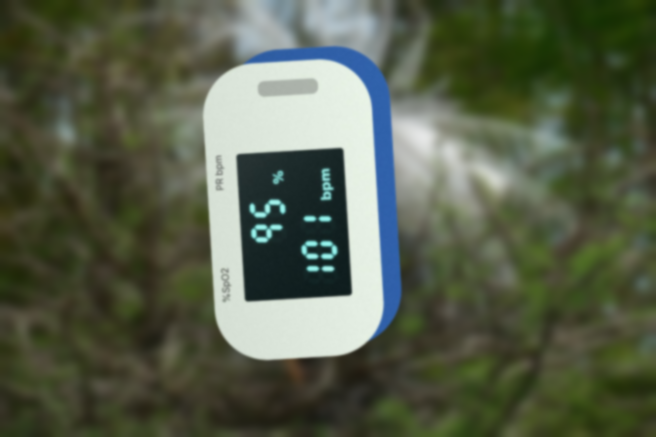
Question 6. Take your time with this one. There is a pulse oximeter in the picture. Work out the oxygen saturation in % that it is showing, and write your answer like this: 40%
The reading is 95%
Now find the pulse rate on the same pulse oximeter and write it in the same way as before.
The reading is 101bpm
